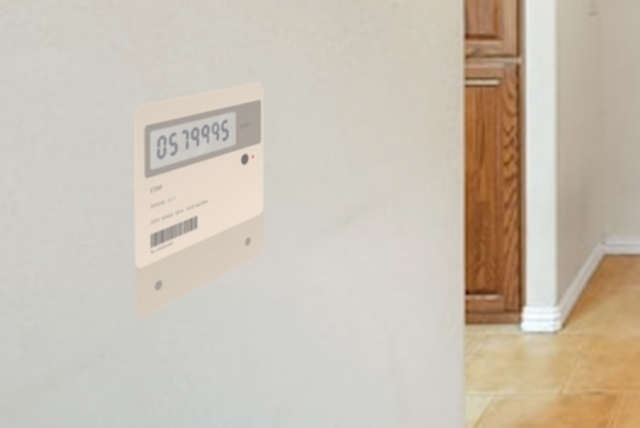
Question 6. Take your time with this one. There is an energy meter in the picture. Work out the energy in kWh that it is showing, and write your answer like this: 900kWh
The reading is 579995kWh
